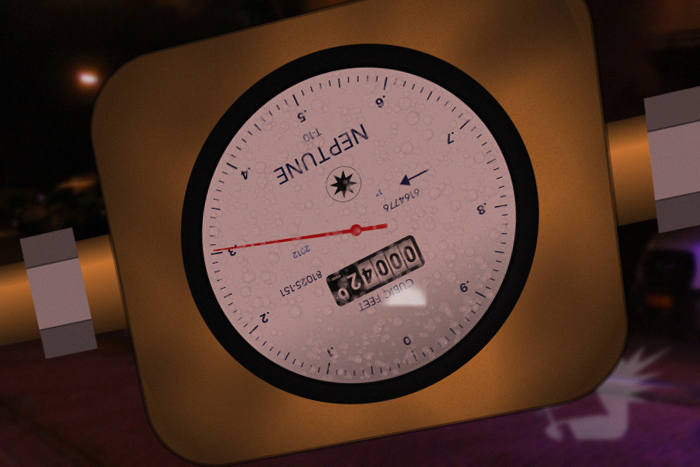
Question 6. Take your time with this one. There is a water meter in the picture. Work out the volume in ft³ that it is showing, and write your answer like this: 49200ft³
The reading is 426.30ft³
